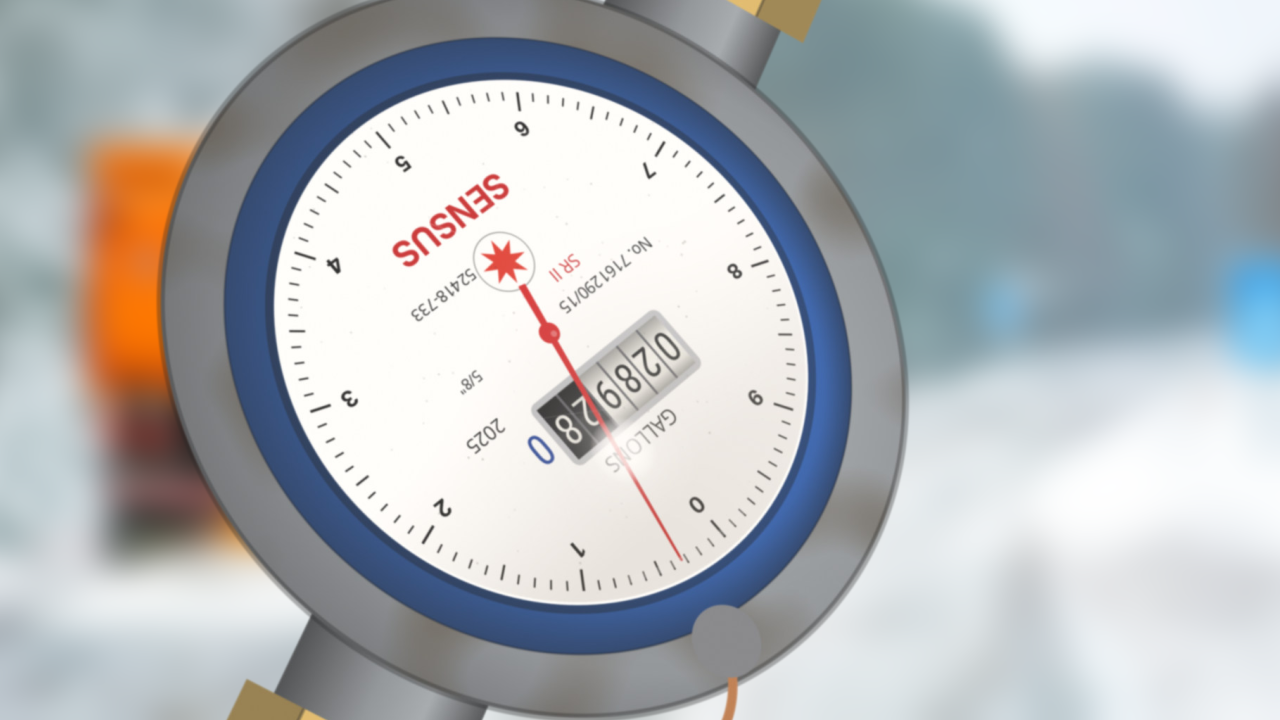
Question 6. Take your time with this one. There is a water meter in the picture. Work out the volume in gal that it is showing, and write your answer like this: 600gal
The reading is 289280.3gal
